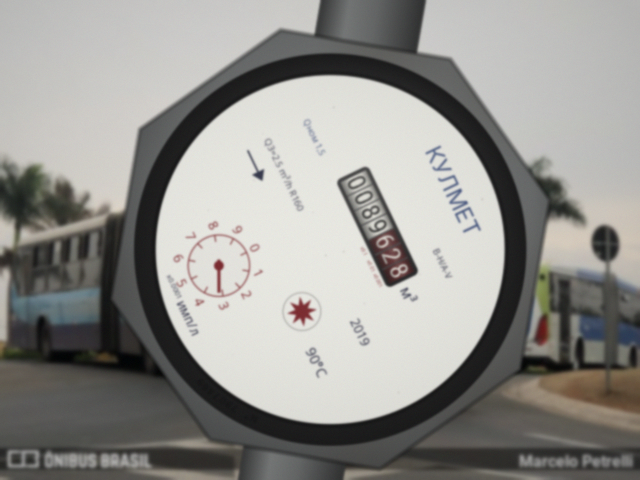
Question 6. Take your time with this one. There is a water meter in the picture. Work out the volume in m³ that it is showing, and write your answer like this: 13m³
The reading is 89.6283m³
